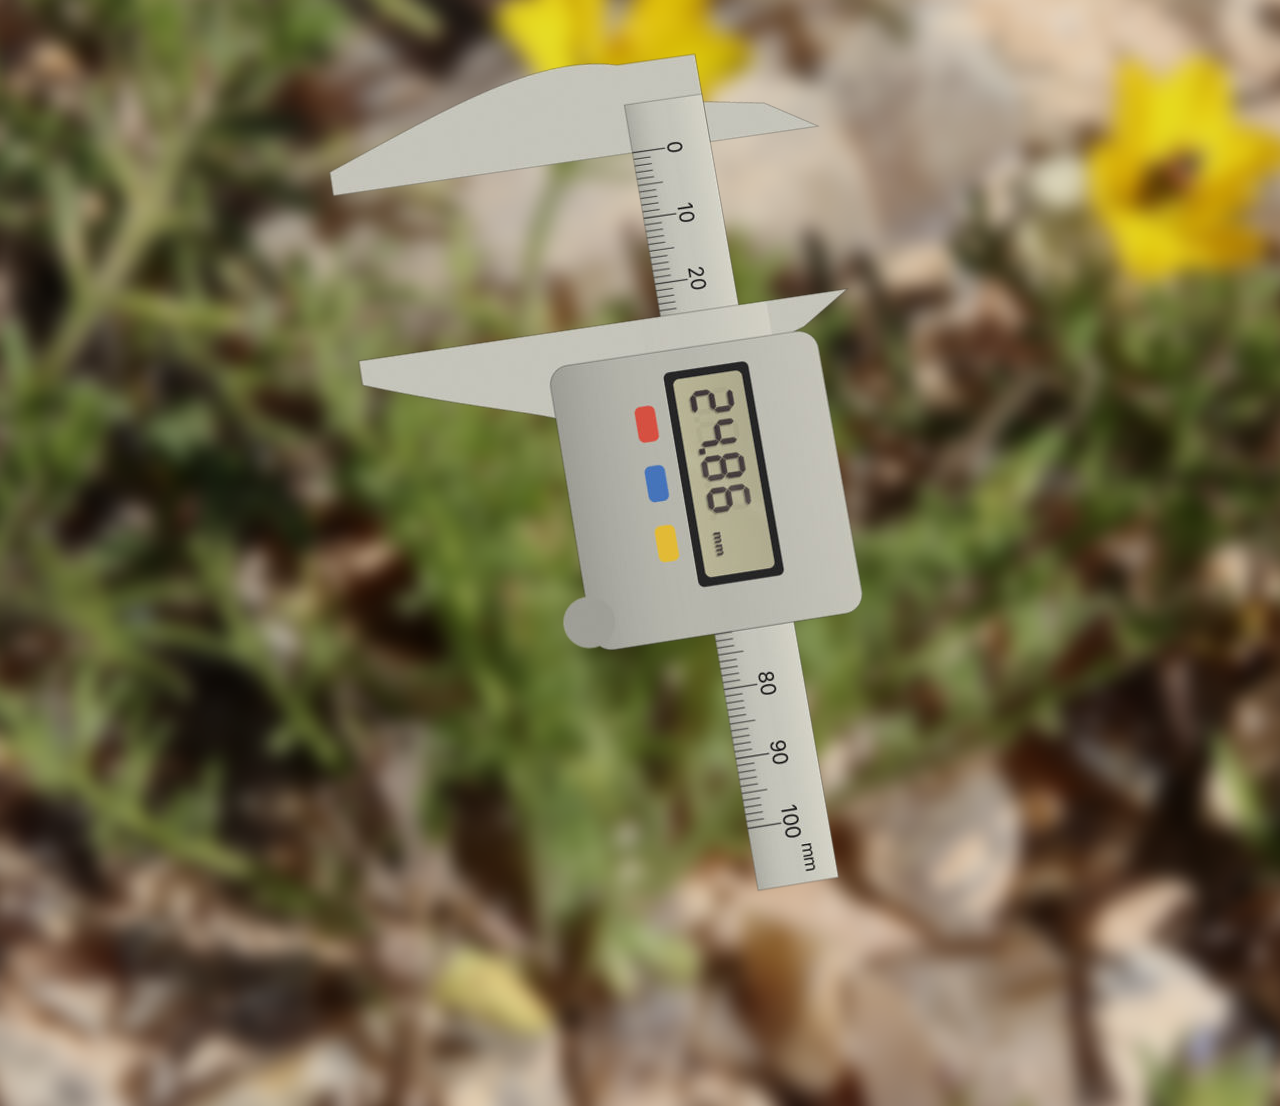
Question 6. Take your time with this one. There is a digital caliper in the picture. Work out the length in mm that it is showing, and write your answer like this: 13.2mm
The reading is 24.86mm
